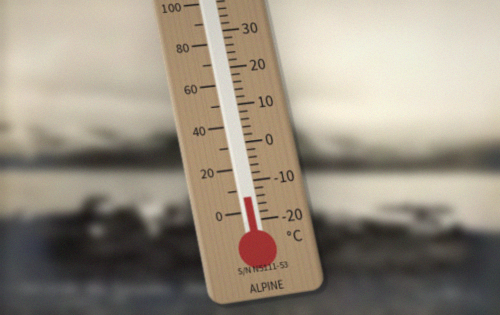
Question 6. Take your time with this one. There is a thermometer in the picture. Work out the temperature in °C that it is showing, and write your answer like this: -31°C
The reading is -14°C
